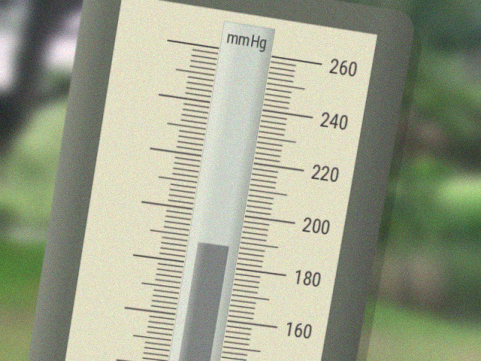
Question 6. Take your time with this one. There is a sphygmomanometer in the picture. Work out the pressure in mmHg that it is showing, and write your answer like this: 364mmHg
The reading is 188mmHg
